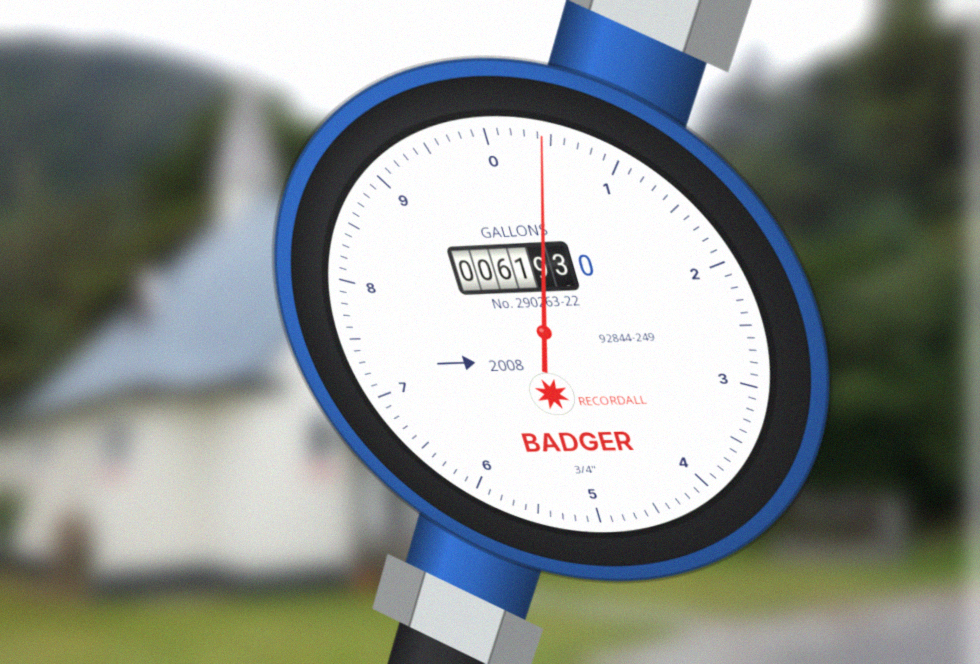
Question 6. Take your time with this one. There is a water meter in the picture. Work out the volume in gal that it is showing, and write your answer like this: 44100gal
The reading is 61930.4gal
